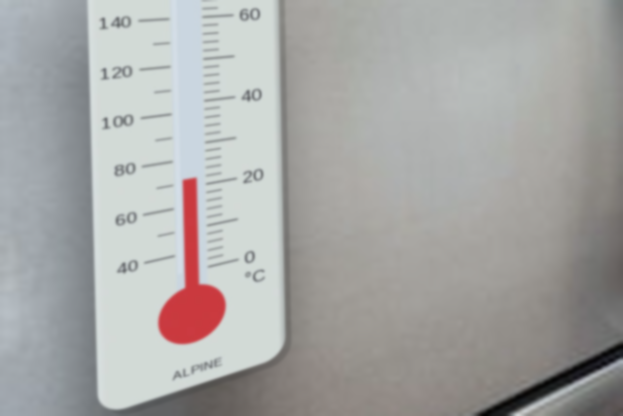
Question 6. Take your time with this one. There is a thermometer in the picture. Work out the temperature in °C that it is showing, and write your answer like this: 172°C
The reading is 22°C
